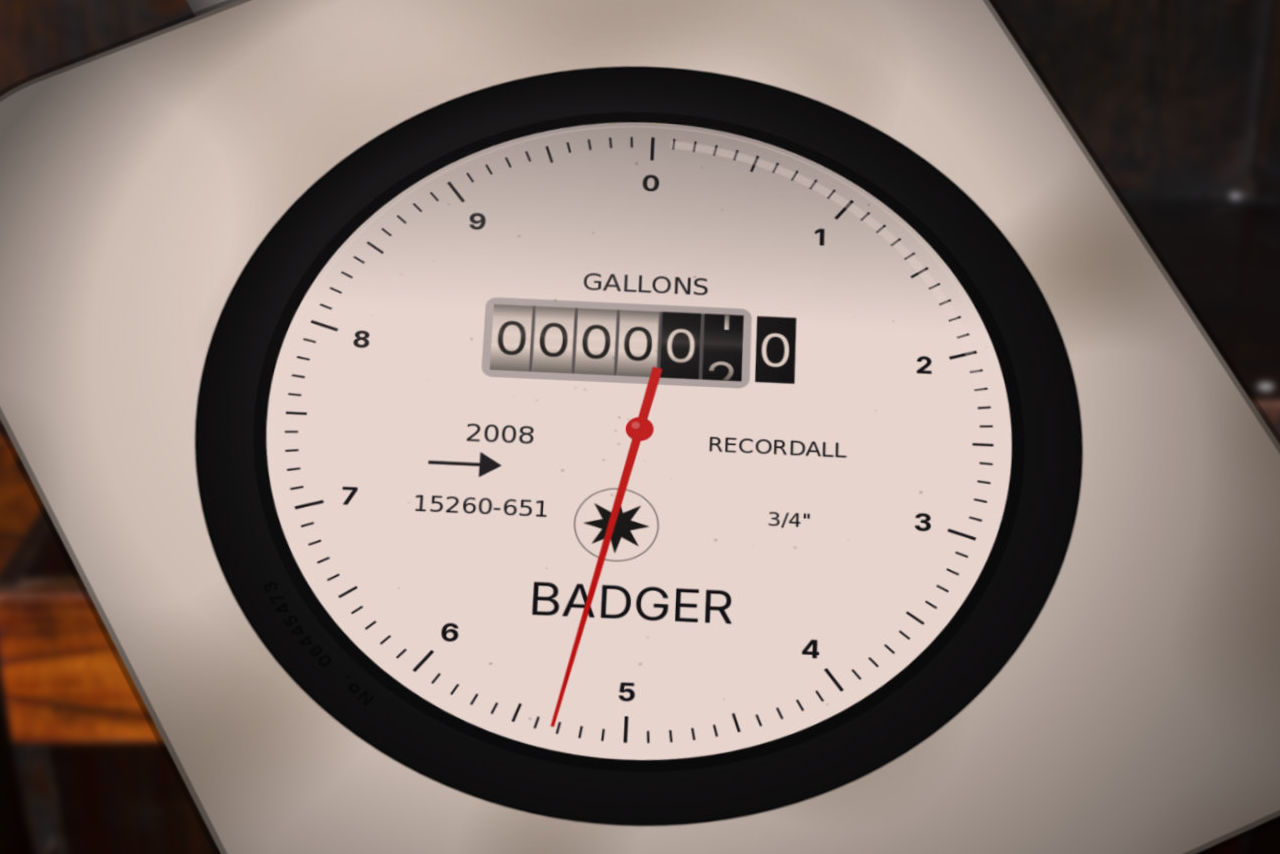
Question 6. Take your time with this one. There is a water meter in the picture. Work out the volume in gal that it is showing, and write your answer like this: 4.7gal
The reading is 15.3gal
